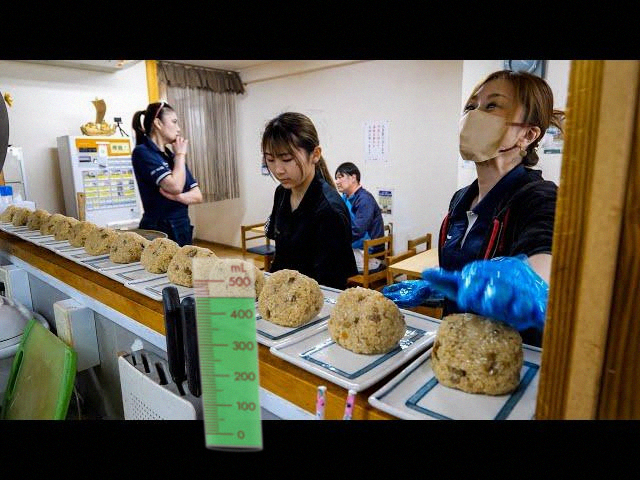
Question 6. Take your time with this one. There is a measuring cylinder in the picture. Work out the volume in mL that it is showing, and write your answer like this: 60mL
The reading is 450mL
